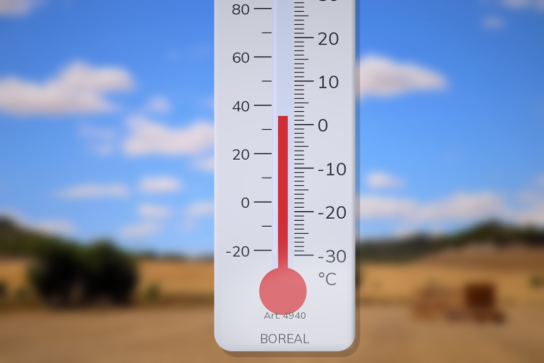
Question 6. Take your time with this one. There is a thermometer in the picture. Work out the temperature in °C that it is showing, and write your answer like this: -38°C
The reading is 2°C
